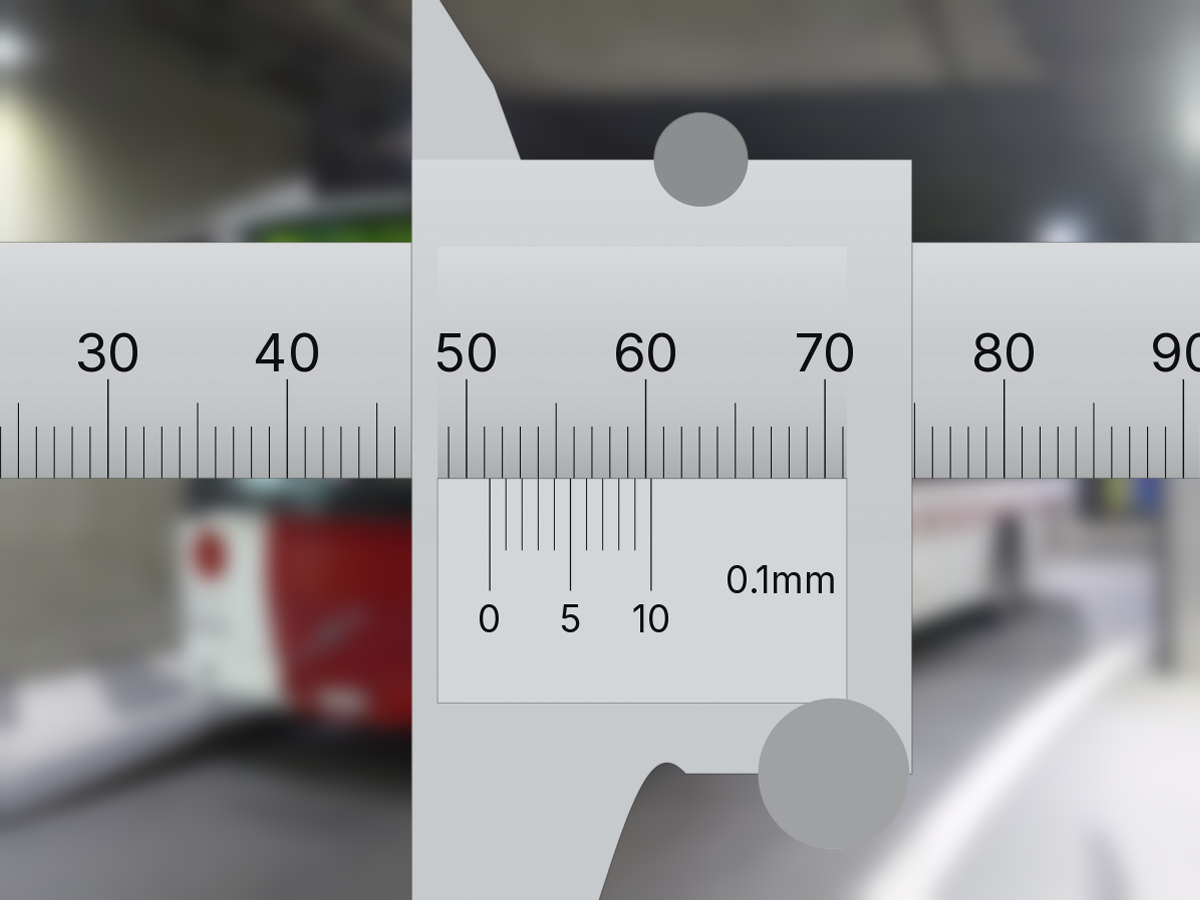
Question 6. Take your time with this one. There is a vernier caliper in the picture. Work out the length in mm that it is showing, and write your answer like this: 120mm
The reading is 51.3mm
